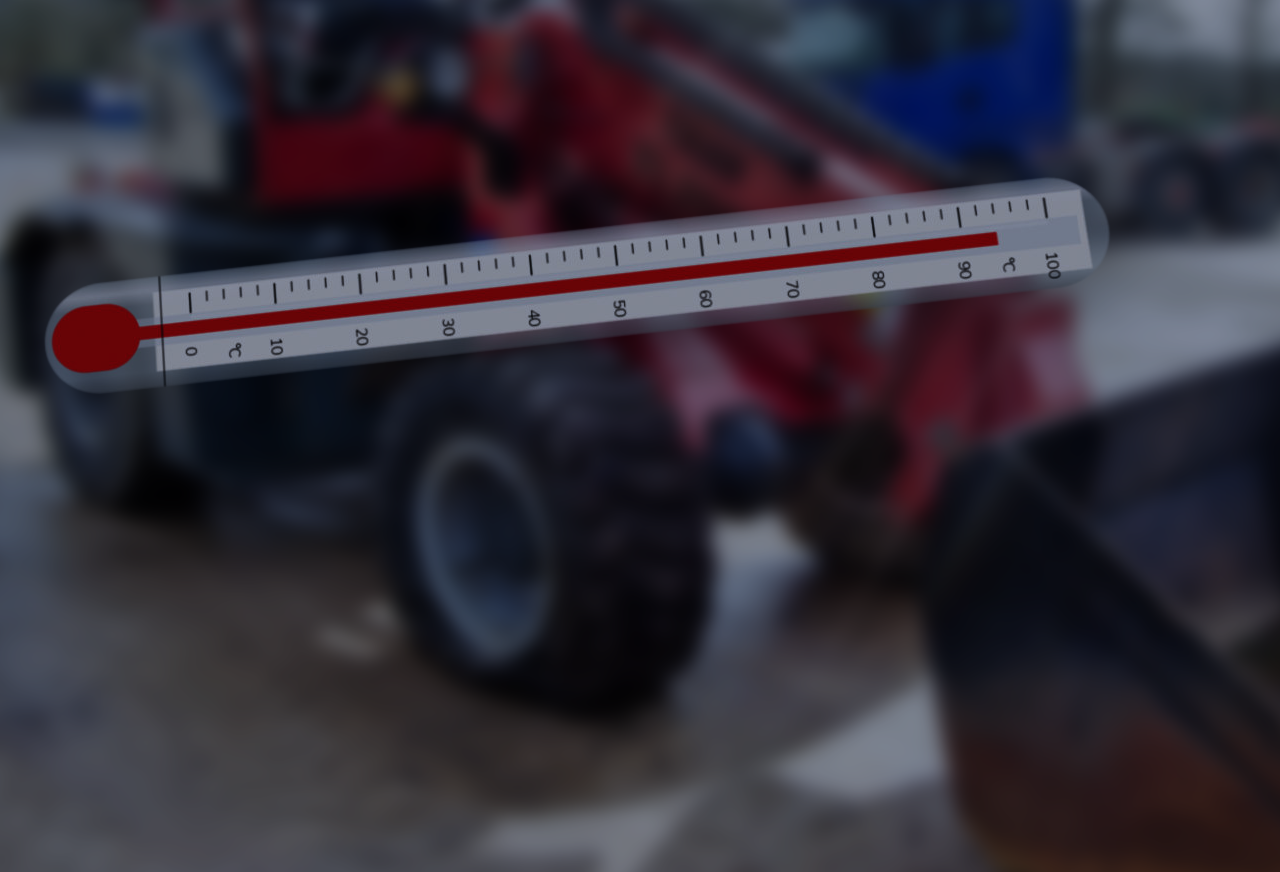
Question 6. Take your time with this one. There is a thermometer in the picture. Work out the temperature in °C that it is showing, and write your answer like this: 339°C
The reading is 94°C
